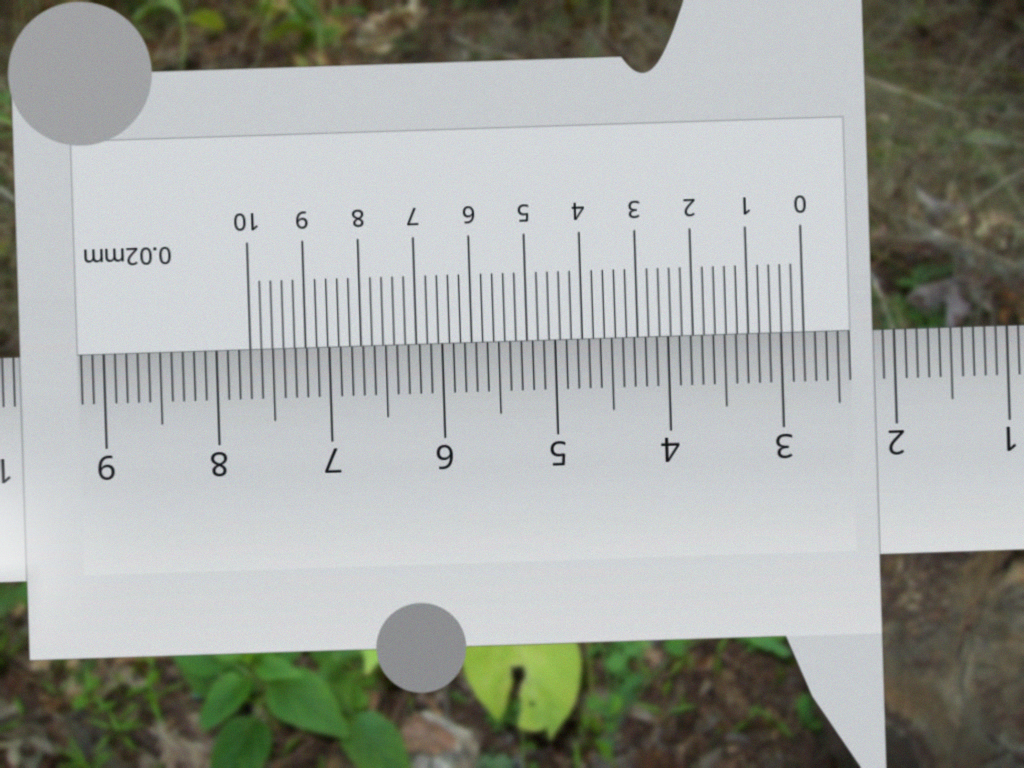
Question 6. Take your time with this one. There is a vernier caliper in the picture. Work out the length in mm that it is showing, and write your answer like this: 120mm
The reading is 28.0mm
